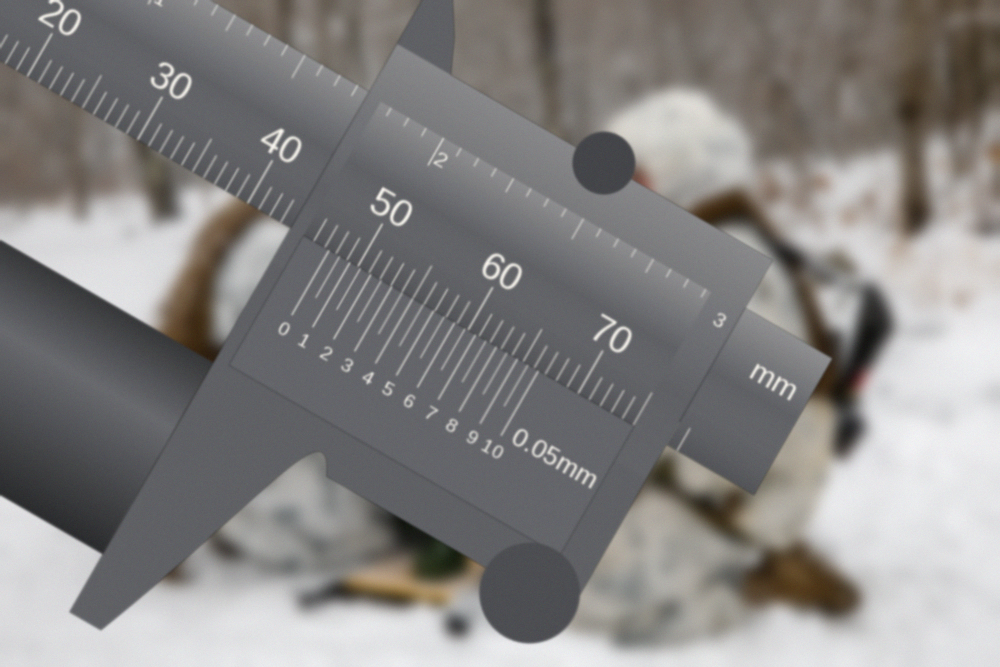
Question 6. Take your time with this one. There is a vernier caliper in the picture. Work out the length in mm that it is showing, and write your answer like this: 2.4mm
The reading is 47.4mm
